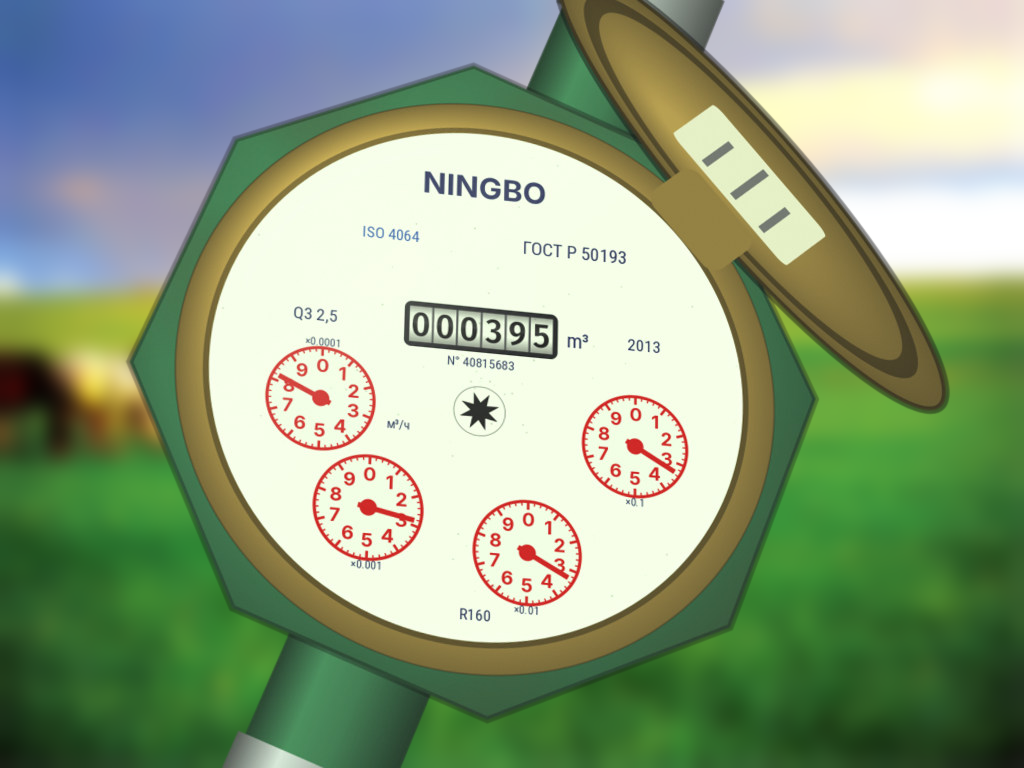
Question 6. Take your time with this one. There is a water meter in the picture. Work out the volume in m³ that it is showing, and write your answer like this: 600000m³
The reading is 395.3328m³
